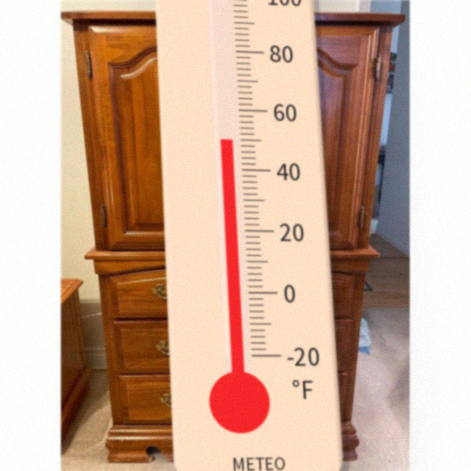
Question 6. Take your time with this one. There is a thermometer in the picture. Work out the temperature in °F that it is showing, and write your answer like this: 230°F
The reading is 50°F
